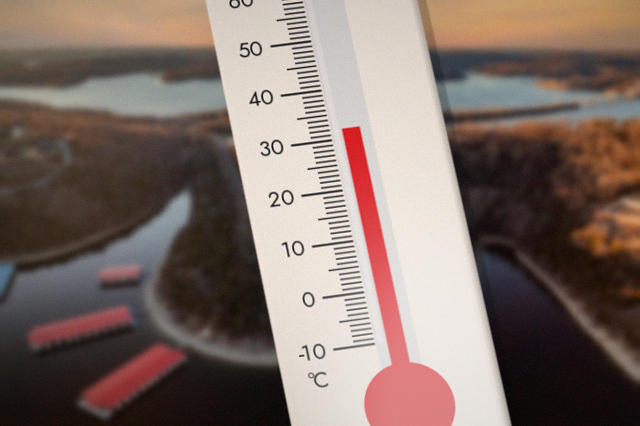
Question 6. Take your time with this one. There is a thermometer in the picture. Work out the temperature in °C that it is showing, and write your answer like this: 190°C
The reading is 32°C
